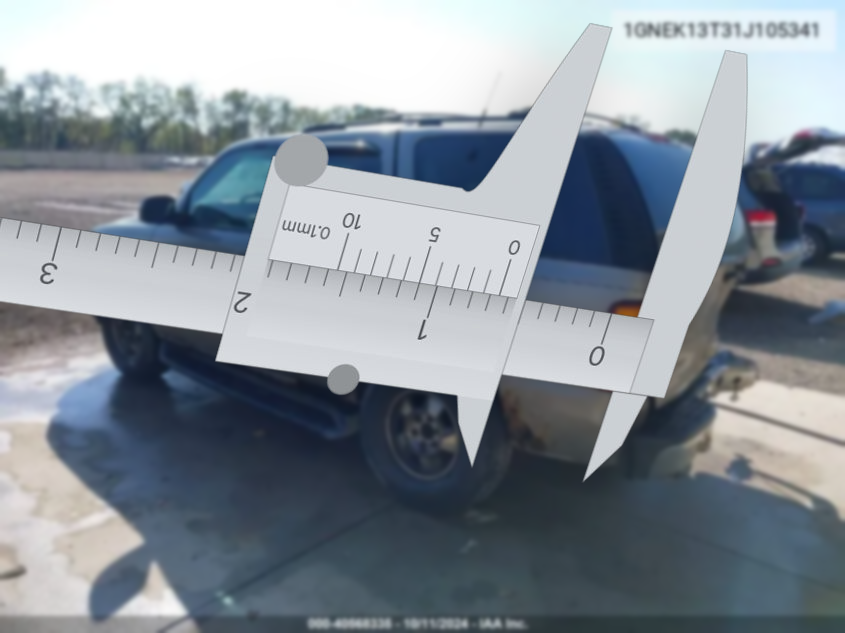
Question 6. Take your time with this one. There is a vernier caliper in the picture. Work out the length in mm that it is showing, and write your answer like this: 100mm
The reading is 6.5mm
